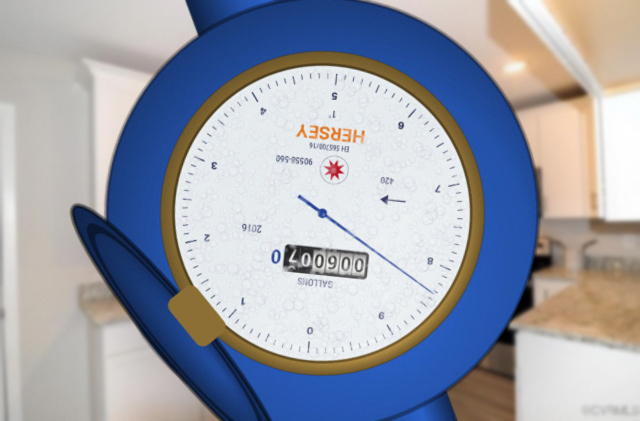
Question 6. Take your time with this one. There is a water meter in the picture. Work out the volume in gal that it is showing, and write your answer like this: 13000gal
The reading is 60068.3gal
